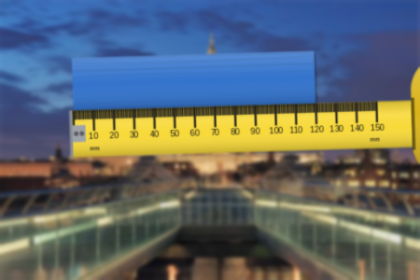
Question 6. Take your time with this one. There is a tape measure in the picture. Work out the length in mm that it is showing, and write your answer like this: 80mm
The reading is 120mm
